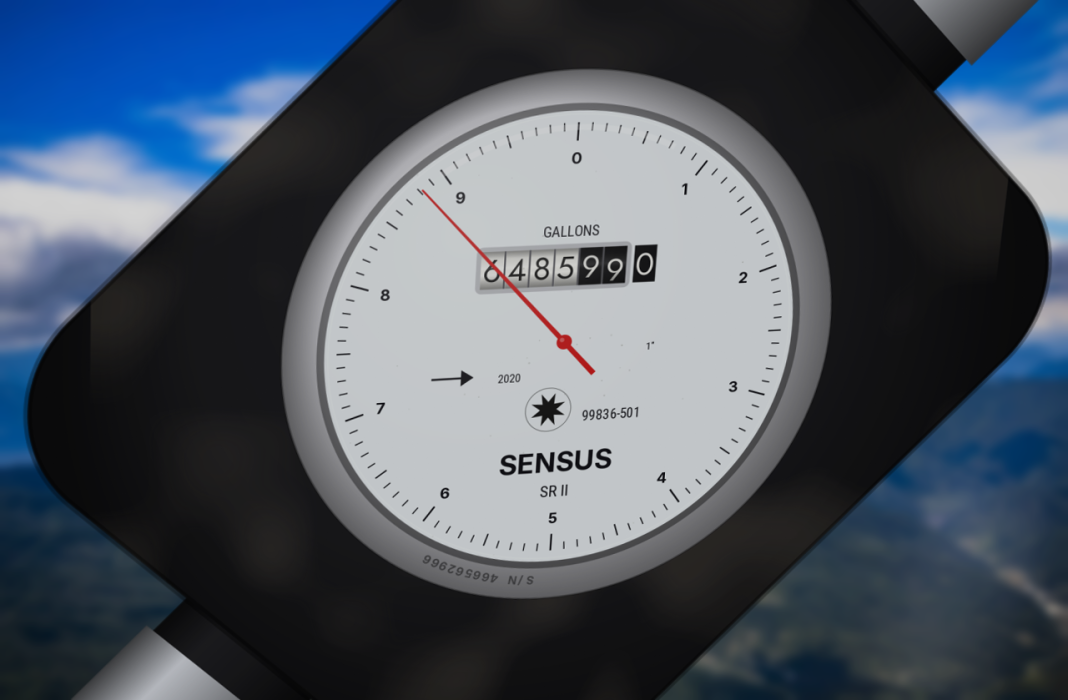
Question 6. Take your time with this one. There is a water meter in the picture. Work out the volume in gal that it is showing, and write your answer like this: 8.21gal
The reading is 6485988.8gal
